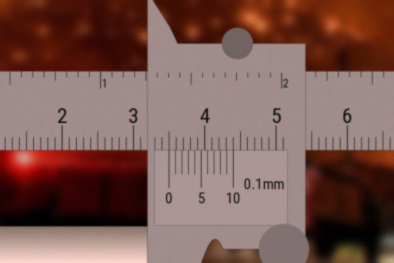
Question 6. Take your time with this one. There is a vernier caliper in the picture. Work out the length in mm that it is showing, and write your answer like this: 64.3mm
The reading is 35.0mm
